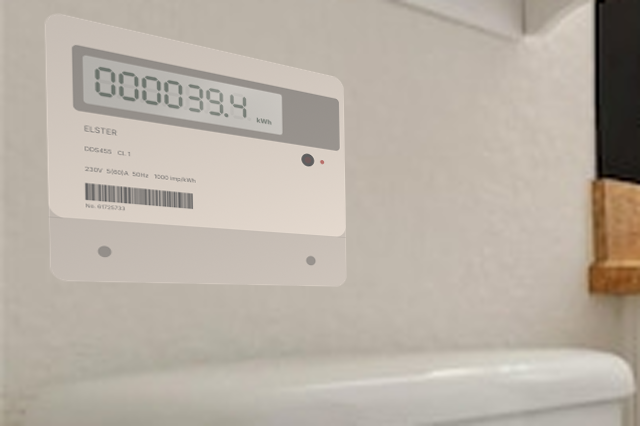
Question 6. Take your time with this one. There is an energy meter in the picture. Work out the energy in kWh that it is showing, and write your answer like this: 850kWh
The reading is 39.4kWh
